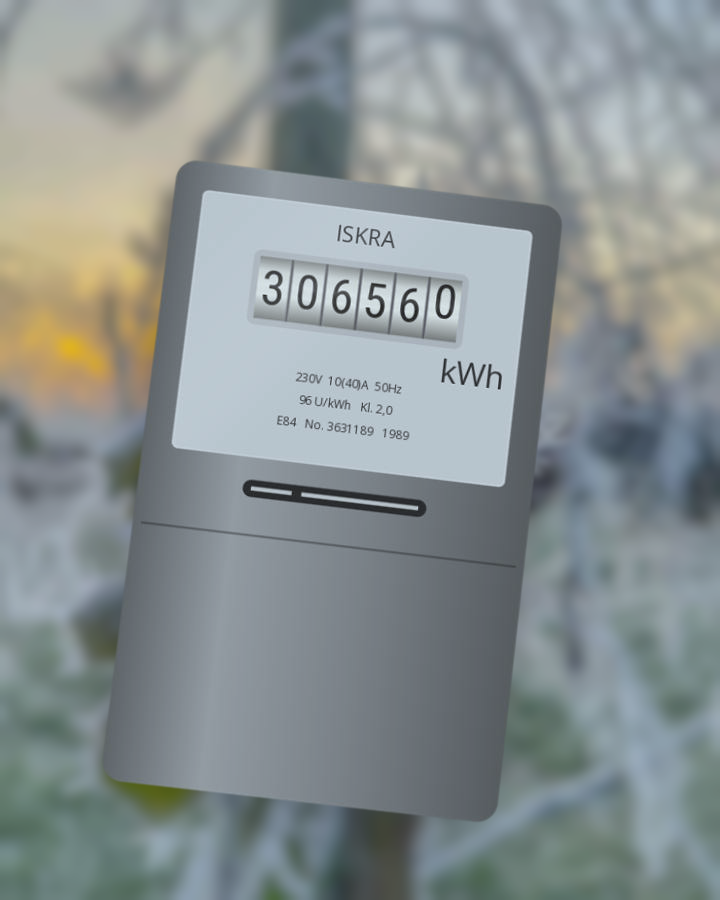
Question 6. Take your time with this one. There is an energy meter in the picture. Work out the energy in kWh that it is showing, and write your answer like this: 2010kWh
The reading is 306560kWh
